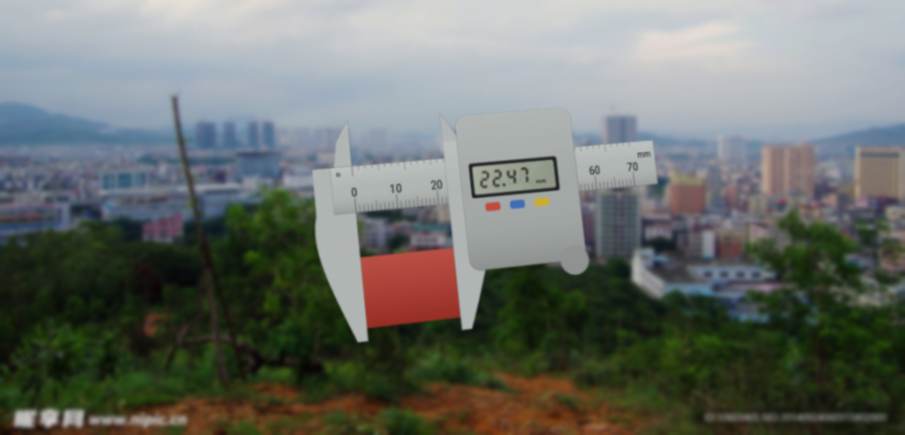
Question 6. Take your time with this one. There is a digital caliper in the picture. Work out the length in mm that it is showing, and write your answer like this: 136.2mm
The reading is 22.47mm
